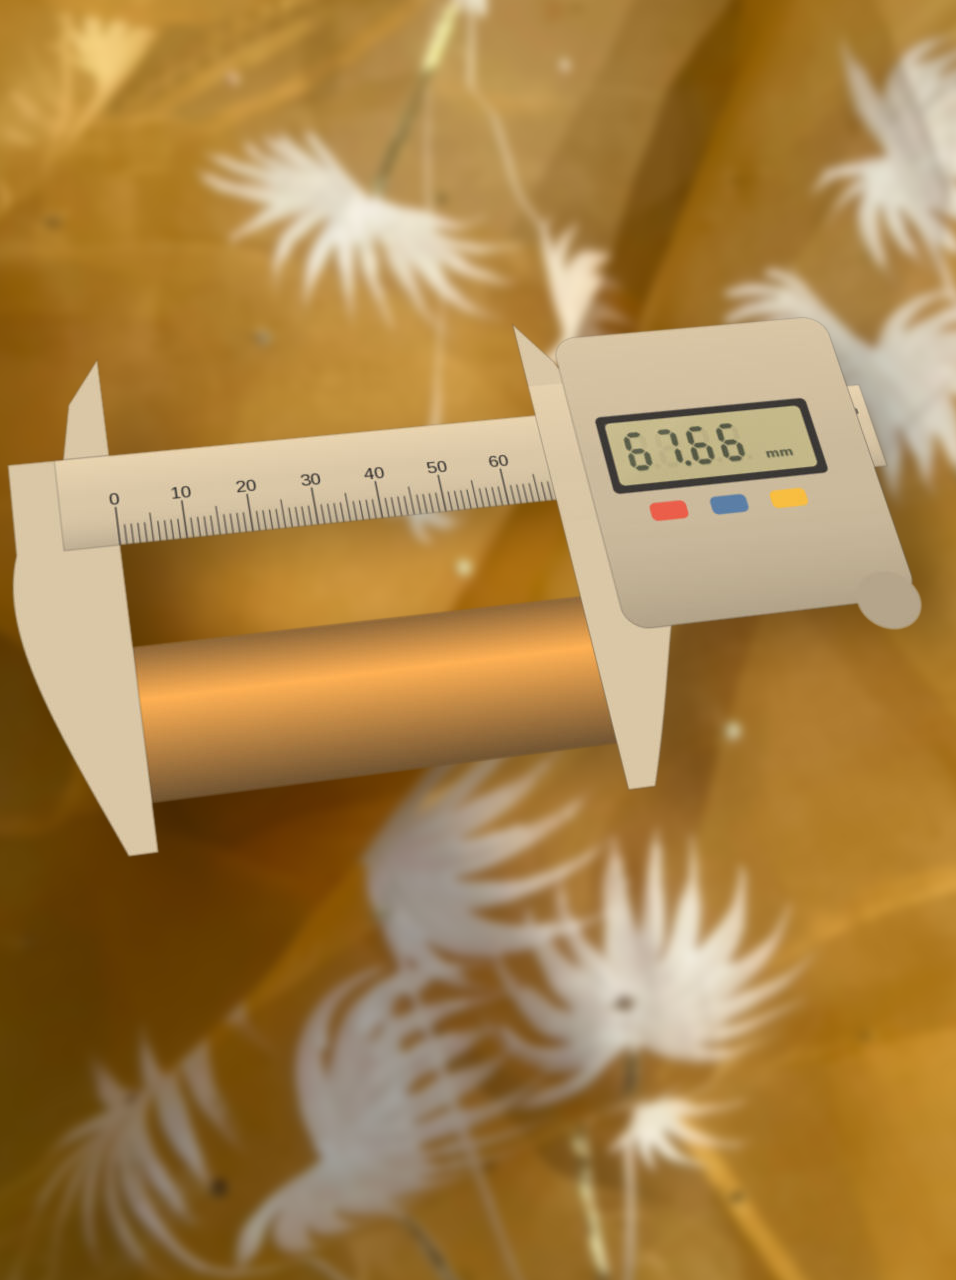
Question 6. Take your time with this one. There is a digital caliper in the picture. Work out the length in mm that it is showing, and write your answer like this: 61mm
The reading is 67.66mm
